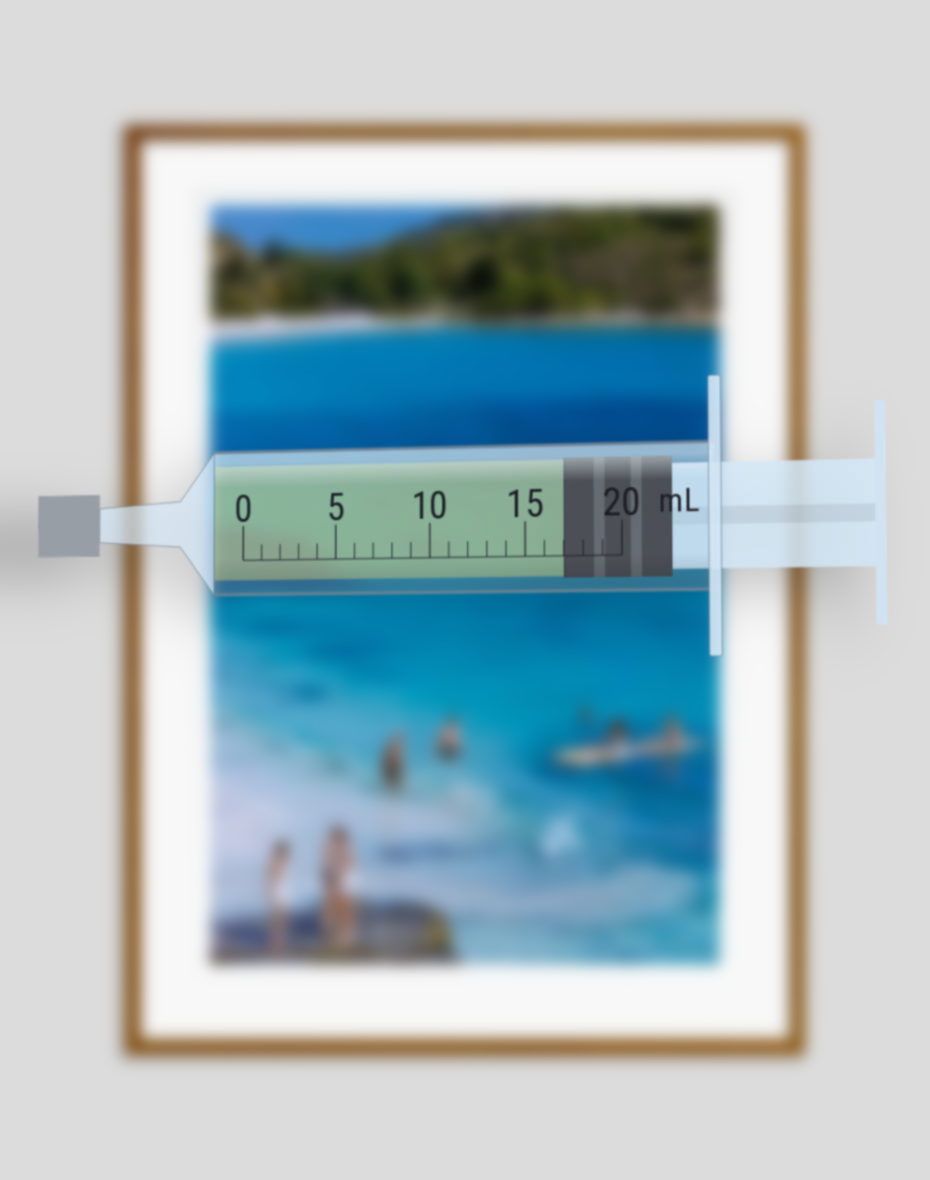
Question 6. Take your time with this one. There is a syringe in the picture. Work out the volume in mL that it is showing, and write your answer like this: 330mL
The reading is 17mL
